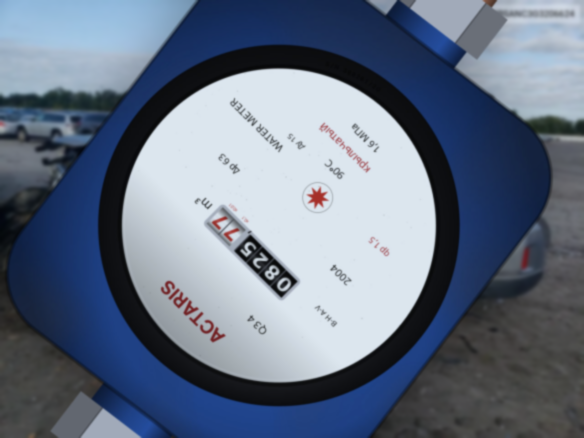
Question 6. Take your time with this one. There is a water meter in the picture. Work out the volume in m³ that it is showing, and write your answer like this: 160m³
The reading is 825.77m³
